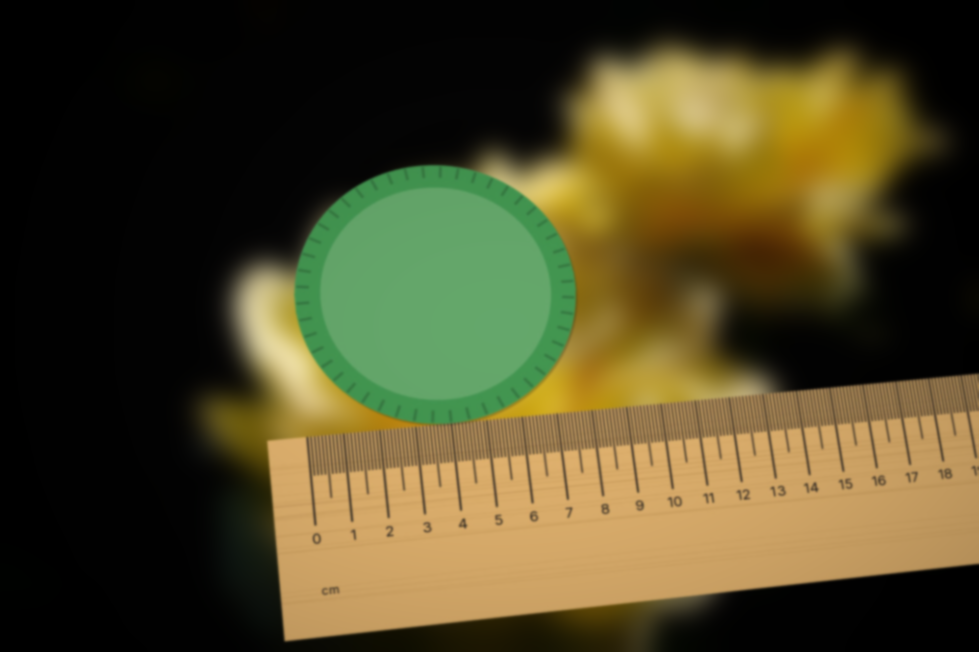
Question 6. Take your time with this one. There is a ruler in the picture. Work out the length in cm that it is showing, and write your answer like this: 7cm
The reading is 8cm
